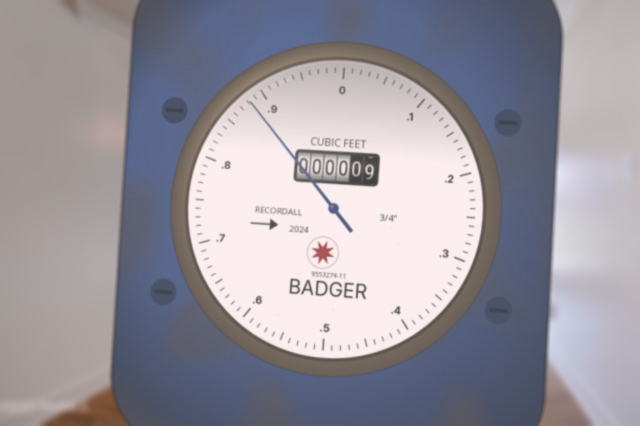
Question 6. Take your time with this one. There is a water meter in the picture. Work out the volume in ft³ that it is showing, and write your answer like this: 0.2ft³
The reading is 8.88ft³
